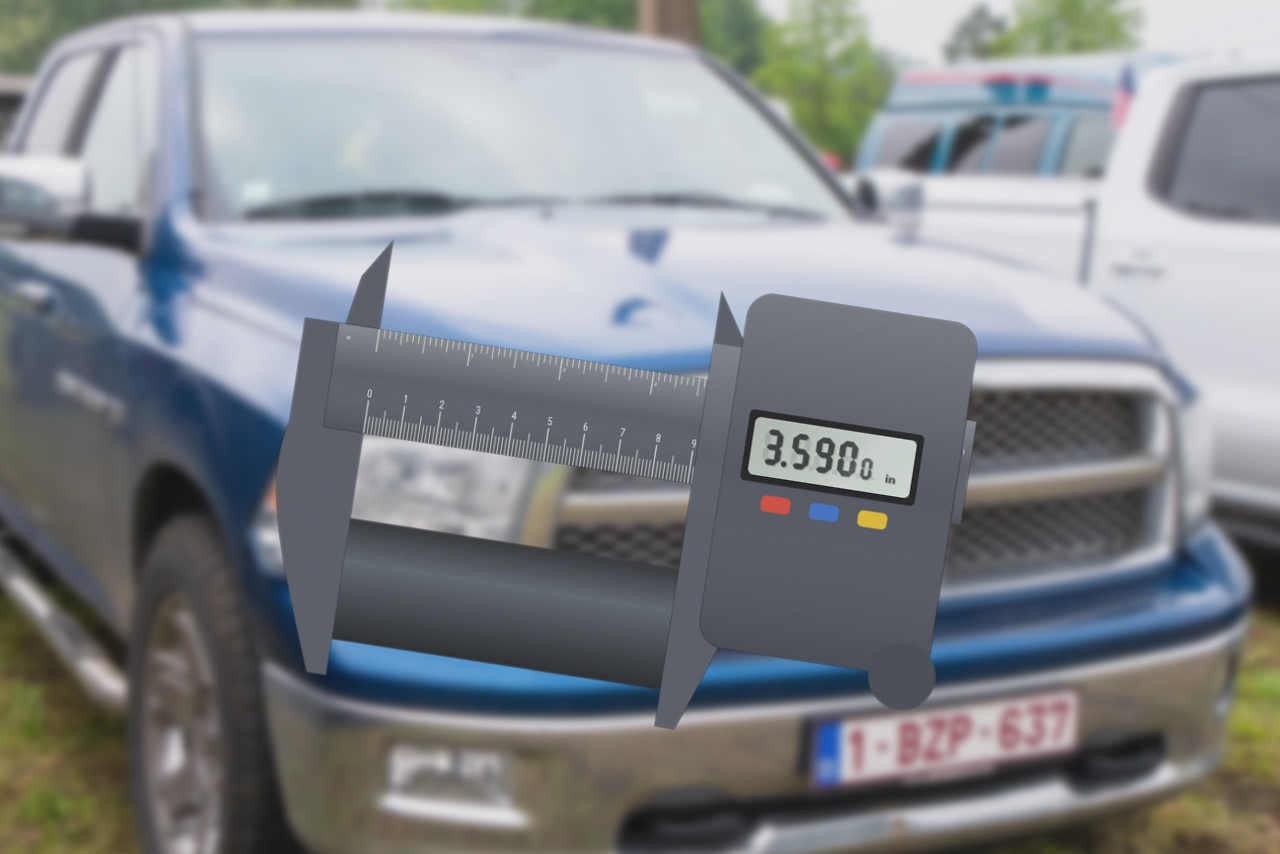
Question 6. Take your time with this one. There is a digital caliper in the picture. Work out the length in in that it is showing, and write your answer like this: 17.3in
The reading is 3.5900in
